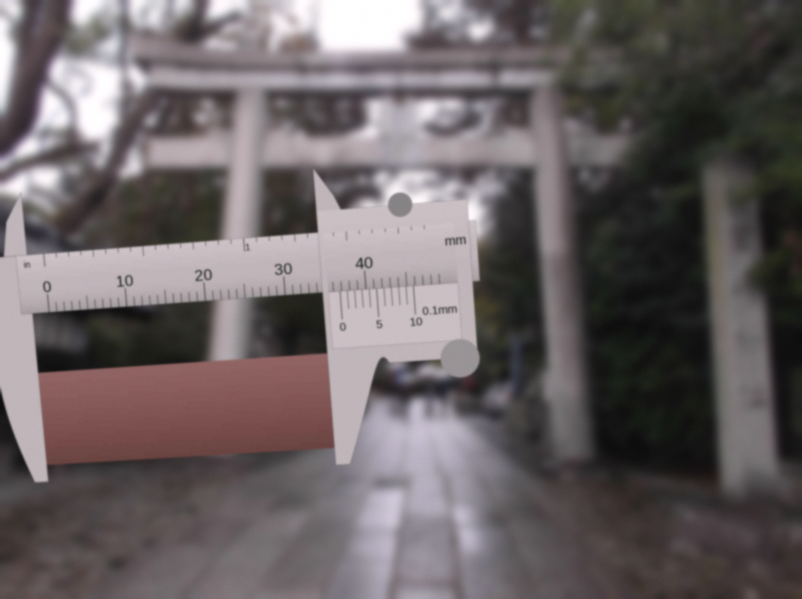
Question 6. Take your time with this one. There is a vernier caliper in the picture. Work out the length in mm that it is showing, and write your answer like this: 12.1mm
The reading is 36.8mm
